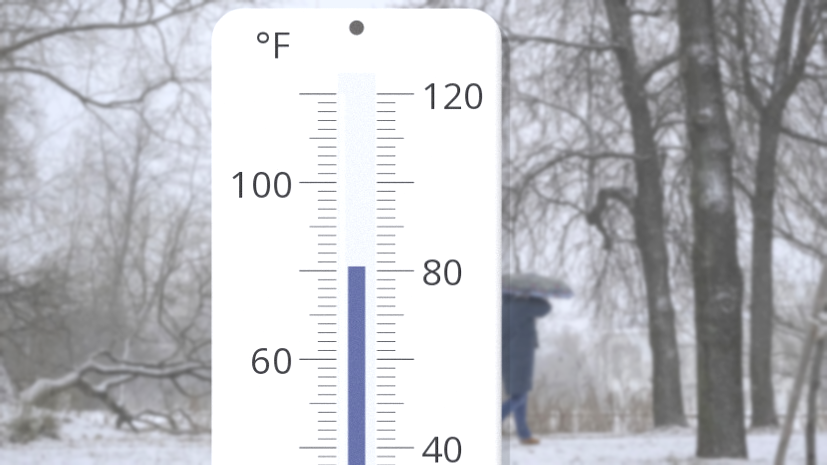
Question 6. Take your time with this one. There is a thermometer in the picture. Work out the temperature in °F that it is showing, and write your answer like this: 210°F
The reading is 81°F
